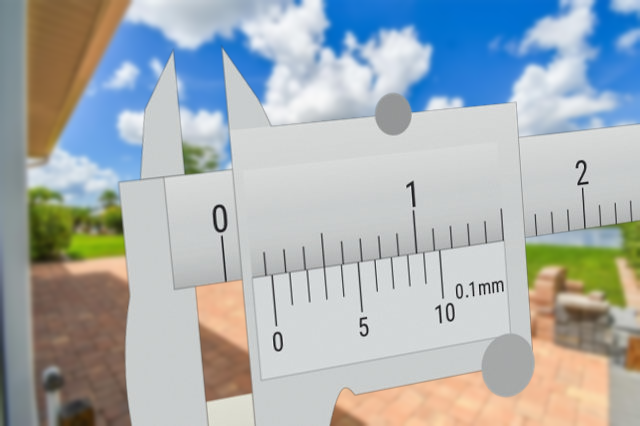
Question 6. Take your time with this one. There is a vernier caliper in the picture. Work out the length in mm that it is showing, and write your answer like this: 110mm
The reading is 2.3mm
